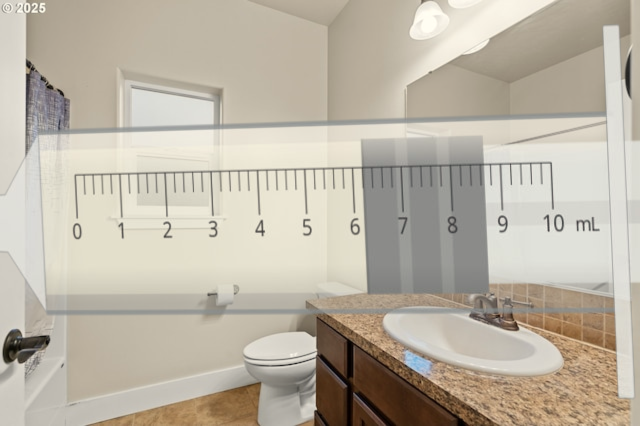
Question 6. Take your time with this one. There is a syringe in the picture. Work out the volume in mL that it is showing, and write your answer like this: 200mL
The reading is 6.2mL
